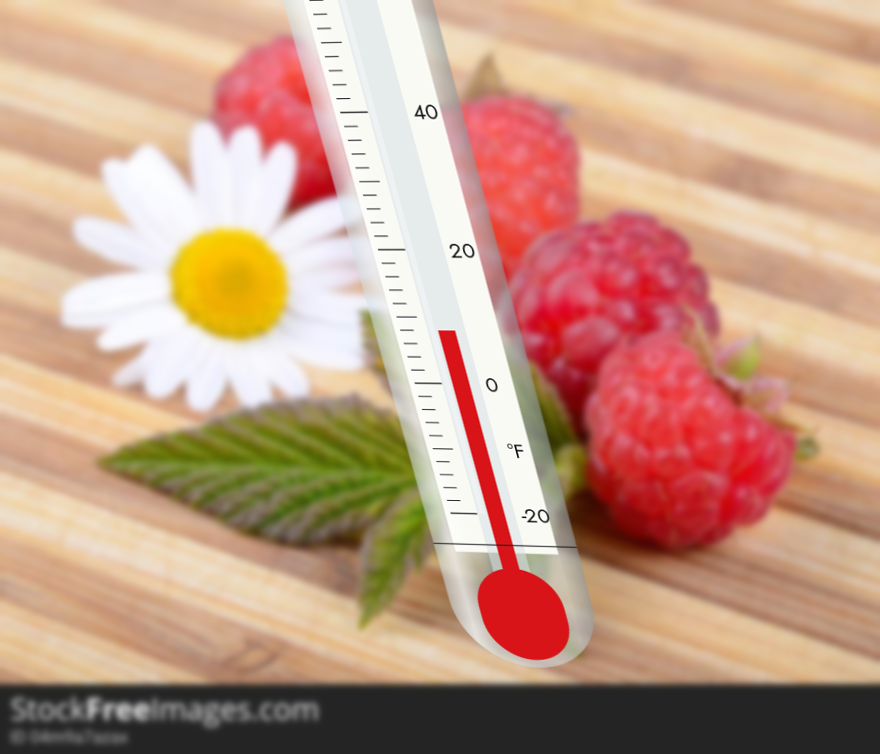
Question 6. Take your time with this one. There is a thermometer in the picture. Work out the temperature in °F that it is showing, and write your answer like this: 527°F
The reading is 8°F
